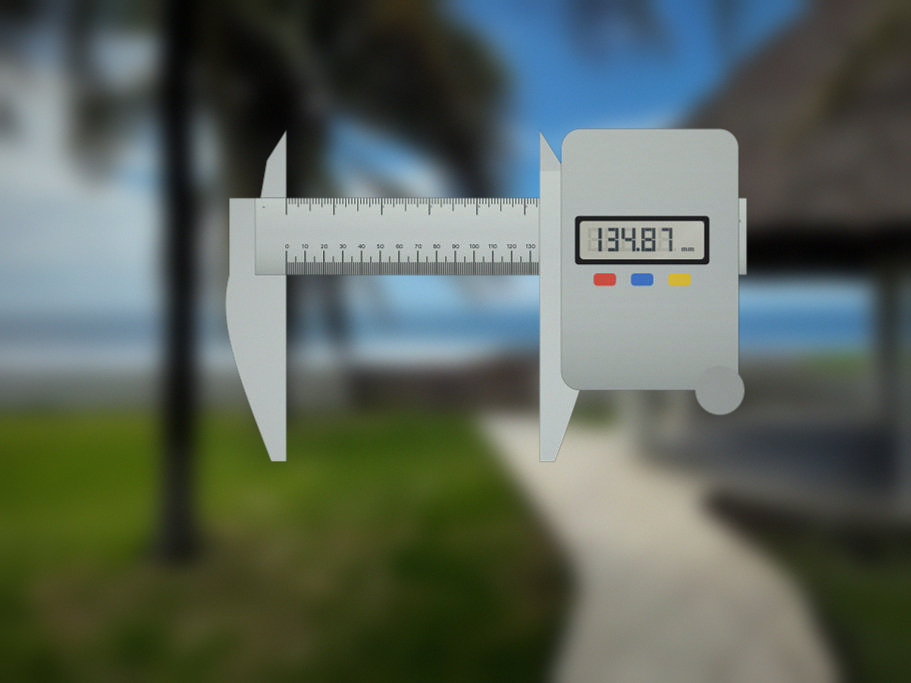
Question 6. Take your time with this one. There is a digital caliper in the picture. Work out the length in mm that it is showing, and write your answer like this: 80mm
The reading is 134.87mm
